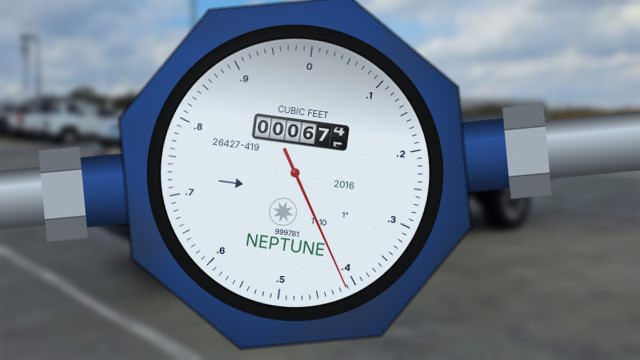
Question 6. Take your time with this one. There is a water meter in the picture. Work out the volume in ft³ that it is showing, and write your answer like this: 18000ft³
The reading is 674.41ft³
